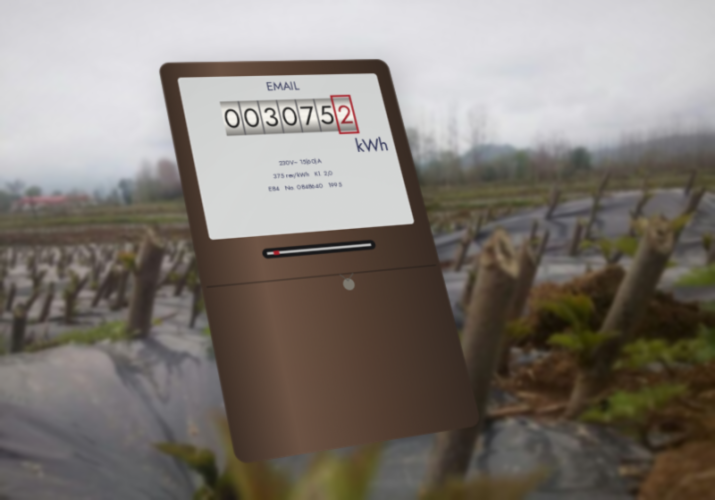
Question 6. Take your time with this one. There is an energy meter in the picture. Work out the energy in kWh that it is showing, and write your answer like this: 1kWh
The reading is 3075.2kWh
